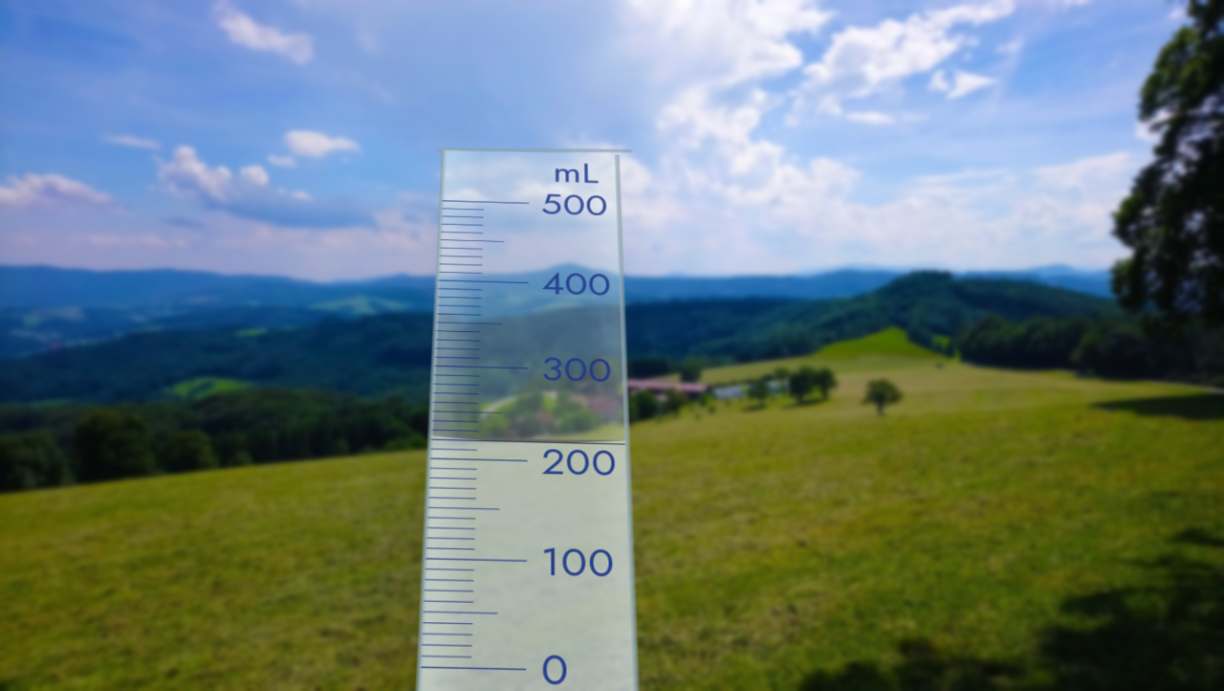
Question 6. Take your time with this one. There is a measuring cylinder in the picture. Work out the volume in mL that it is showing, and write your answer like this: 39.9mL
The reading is 220mL
